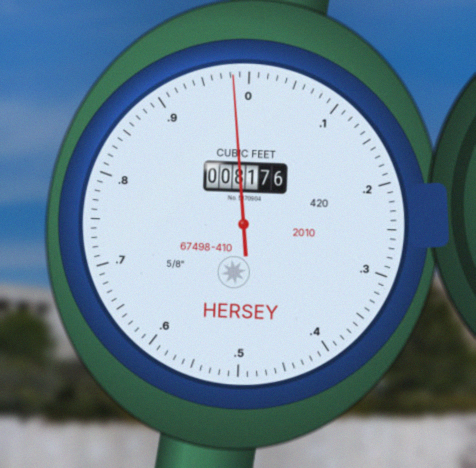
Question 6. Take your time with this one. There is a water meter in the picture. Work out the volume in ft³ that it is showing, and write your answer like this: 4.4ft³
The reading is 8175.98ft³
